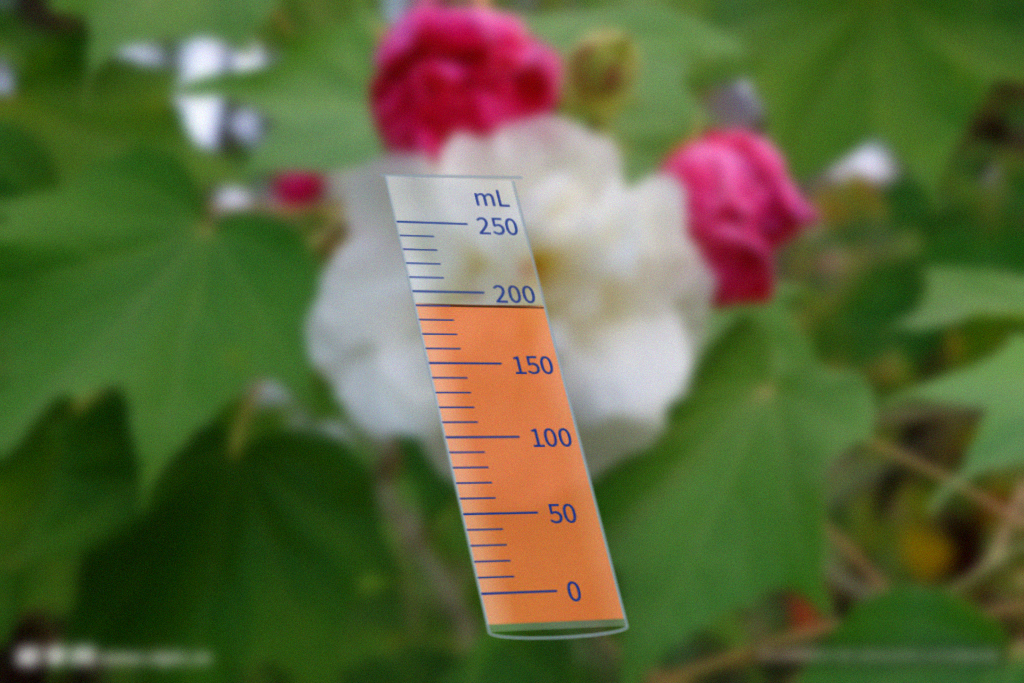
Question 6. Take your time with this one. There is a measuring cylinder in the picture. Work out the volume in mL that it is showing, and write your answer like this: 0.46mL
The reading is 190mL
